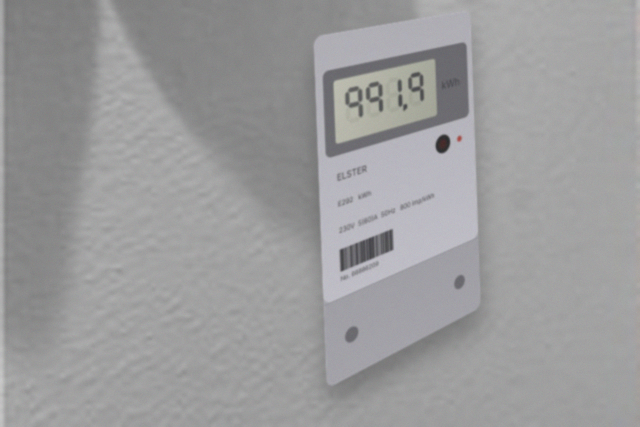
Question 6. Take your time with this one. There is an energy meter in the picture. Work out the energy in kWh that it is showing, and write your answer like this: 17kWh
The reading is 991.9kWh
